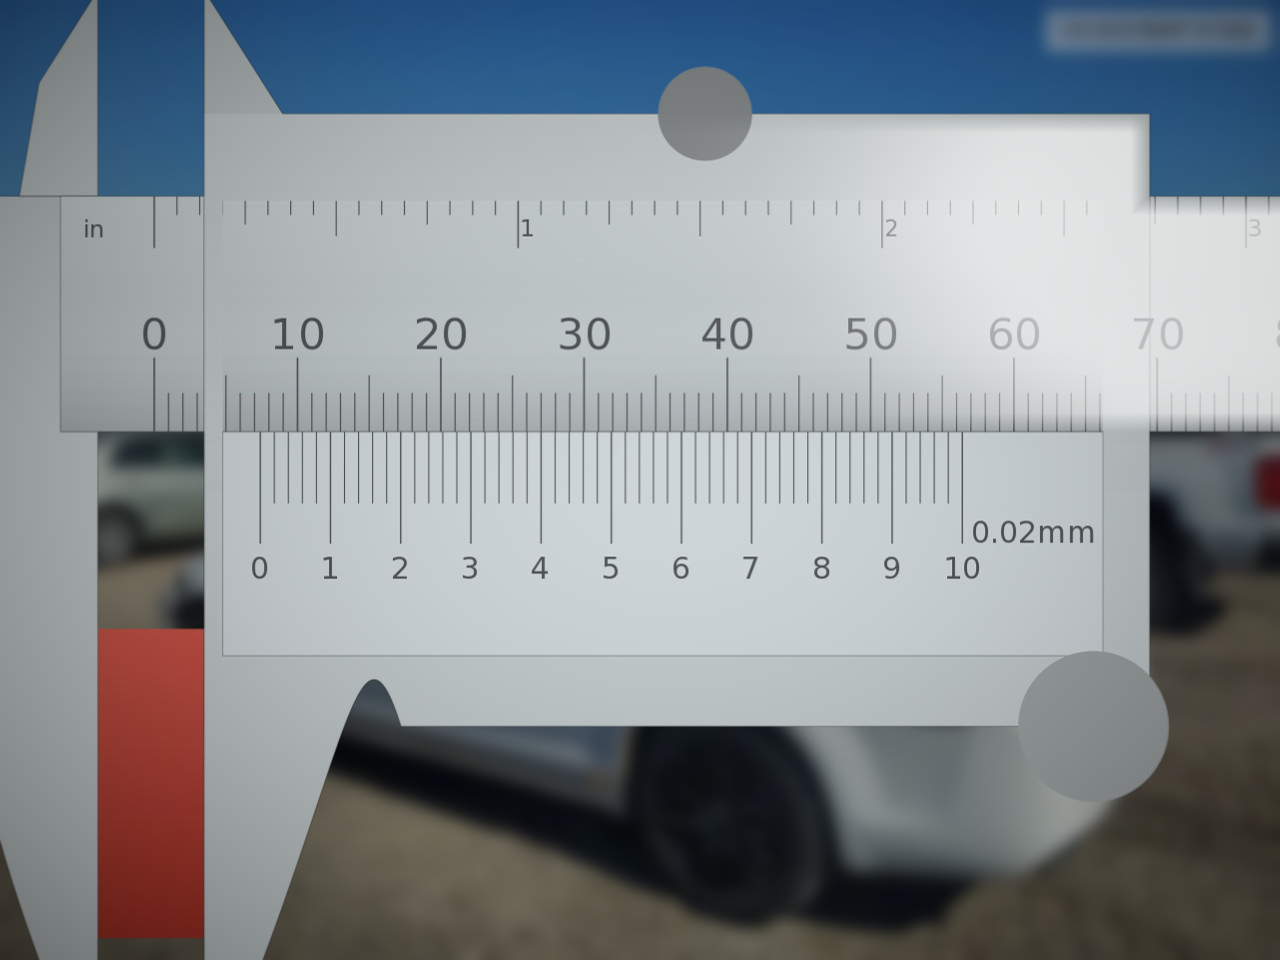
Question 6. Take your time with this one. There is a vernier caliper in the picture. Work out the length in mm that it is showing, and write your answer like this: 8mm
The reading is 7.4mm
